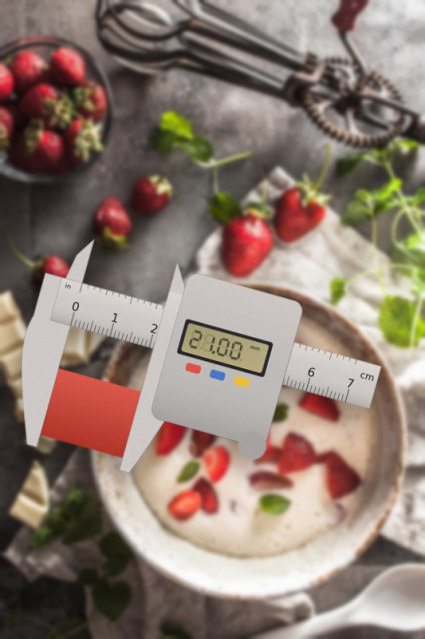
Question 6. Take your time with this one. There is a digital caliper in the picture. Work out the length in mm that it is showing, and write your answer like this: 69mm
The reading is 21.00mm
